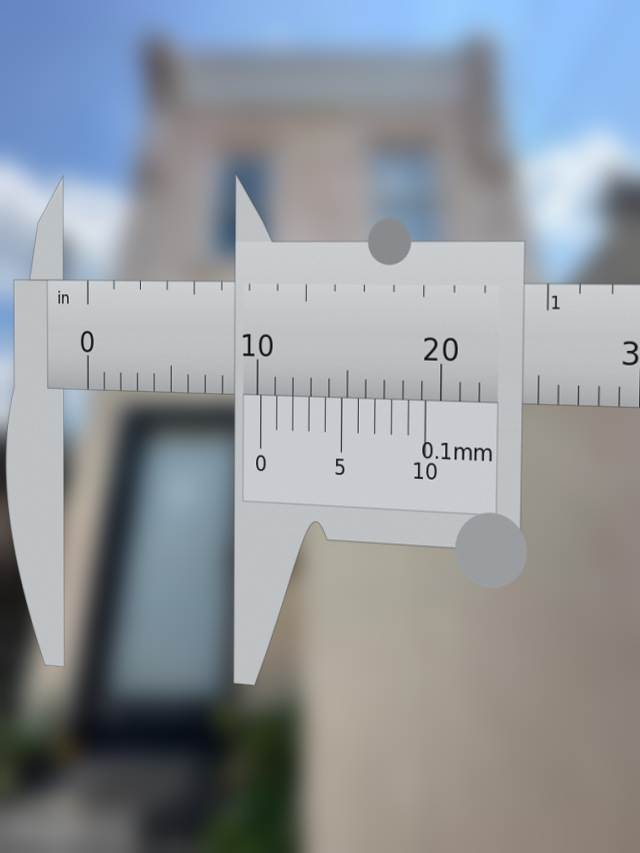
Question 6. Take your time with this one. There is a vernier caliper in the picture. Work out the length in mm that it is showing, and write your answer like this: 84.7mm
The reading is 10.2mm
